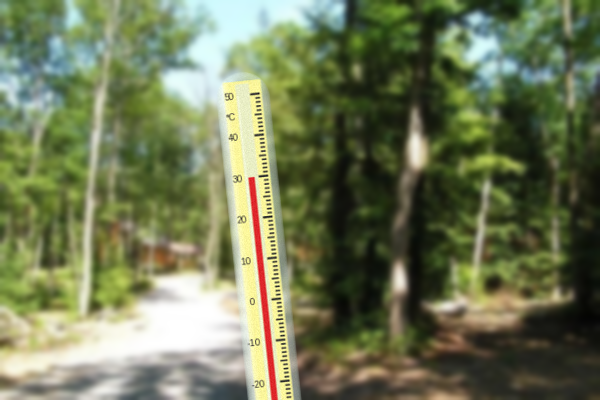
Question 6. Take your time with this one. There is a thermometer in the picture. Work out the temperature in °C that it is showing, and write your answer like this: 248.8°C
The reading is 30°C
